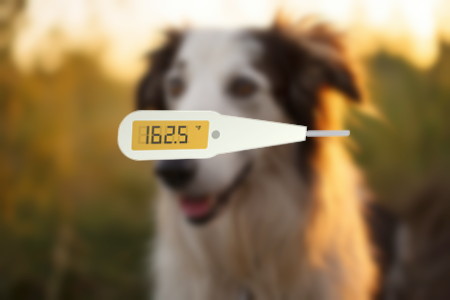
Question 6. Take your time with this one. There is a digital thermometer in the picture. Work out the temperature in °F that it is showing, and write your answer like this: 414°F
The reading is 162.5°F
